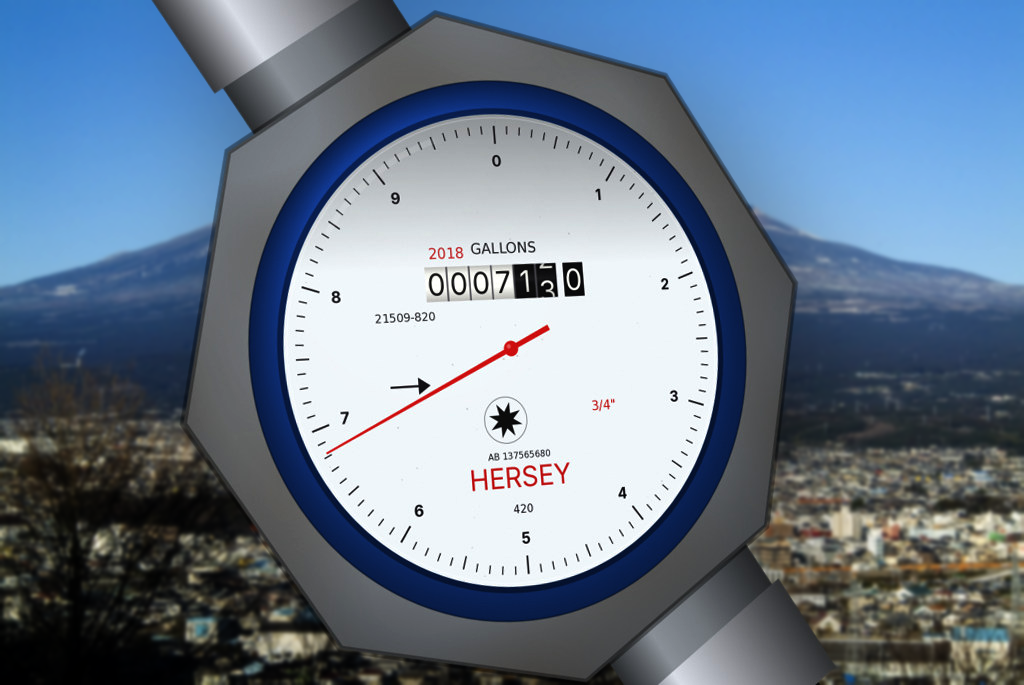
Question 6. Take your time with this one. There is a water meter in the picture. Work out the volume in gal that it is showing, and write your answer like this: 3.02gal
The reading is 7126.8gal
